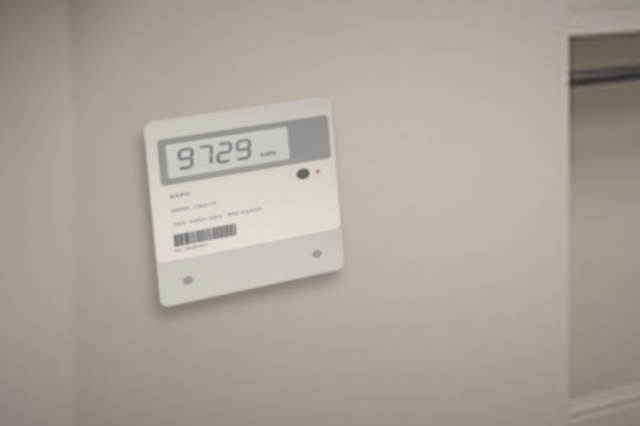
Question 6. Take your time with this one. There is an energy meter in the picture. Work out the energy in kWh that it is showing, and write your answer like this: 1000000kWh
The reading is 9729kWh
